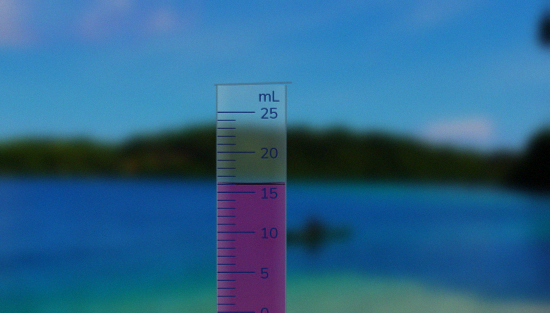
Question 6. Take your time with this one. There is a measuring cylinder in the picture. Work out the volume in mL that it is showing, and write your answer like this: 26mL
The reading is 16mL
